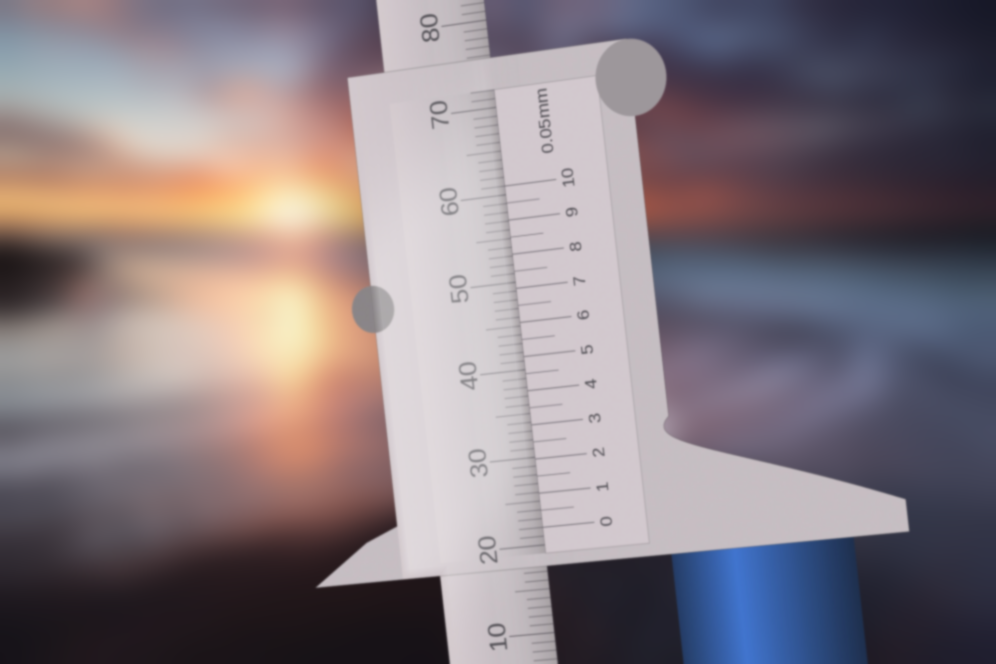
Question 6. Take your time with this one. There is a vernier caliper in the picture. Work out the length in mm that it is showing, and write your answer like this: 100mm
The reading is 22.0mm
